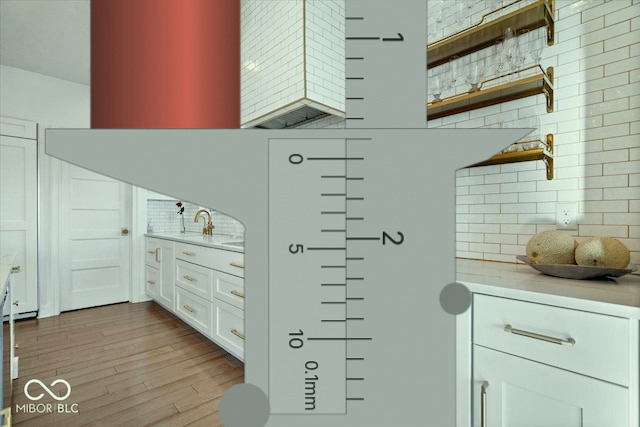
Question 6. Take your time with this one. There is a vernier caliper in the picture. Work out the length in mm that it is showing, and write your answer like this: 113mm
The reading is 16.0mm
